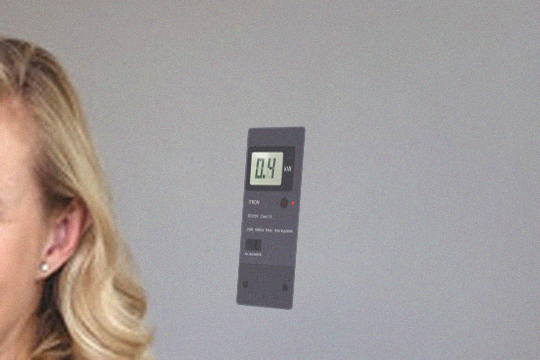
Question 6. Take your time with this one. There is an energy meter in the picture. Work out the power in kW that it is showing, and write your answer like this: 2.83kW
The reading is 0.4kW
